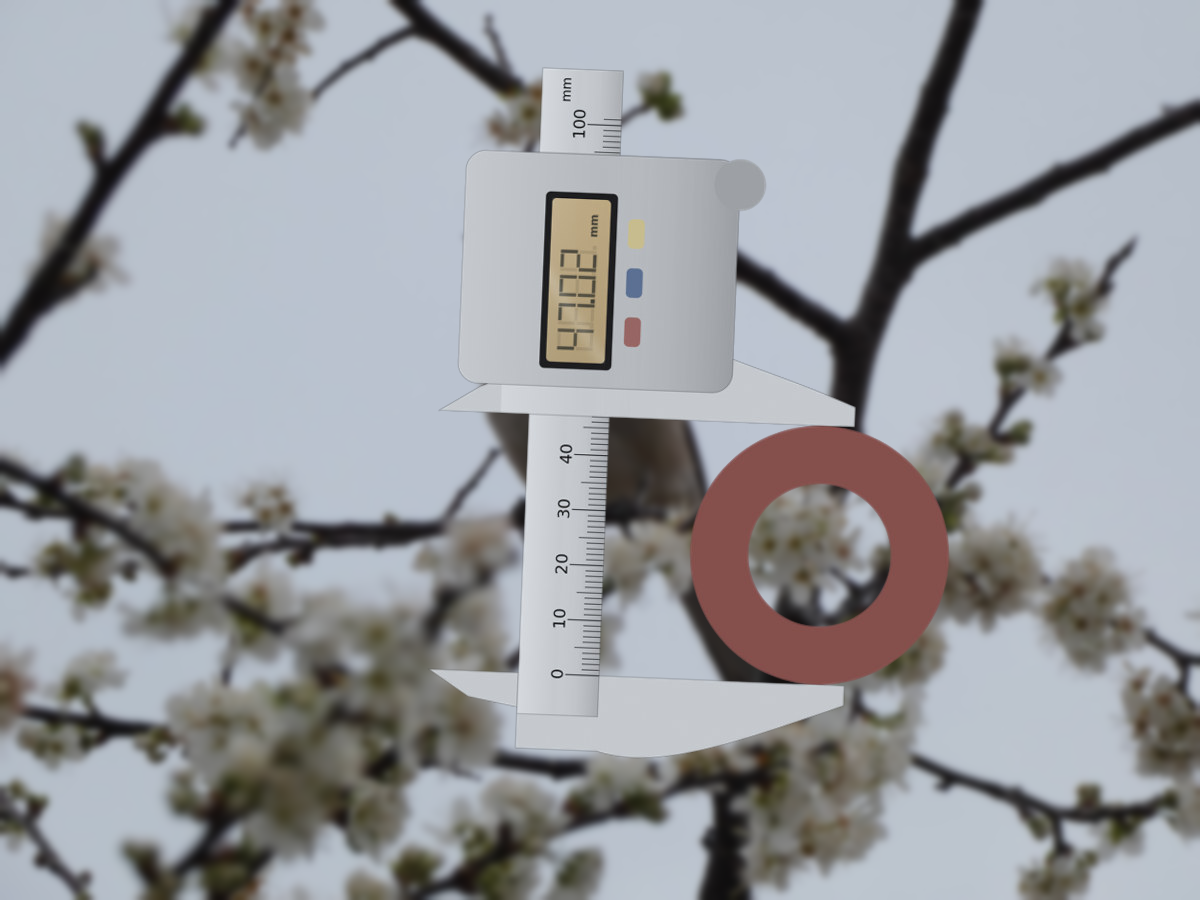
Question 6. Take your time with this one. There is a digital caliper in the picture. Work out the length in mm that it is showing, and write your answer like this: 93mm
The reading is 47.02mm
